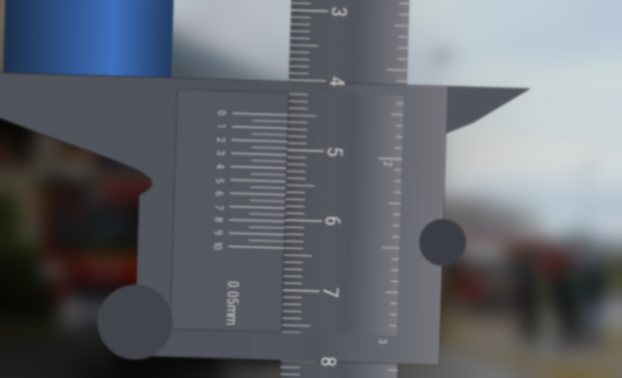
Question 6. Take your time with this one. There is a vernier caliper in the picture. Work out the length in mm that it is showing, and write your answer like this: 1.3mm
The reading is 45.0mm
